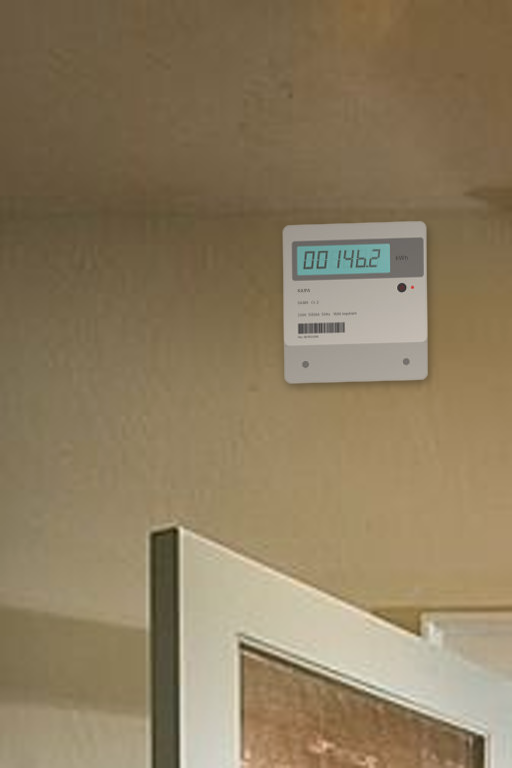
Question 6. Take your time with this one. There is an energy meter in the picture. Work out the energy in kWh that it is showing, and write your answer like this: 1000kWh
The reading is 146.2kWh
